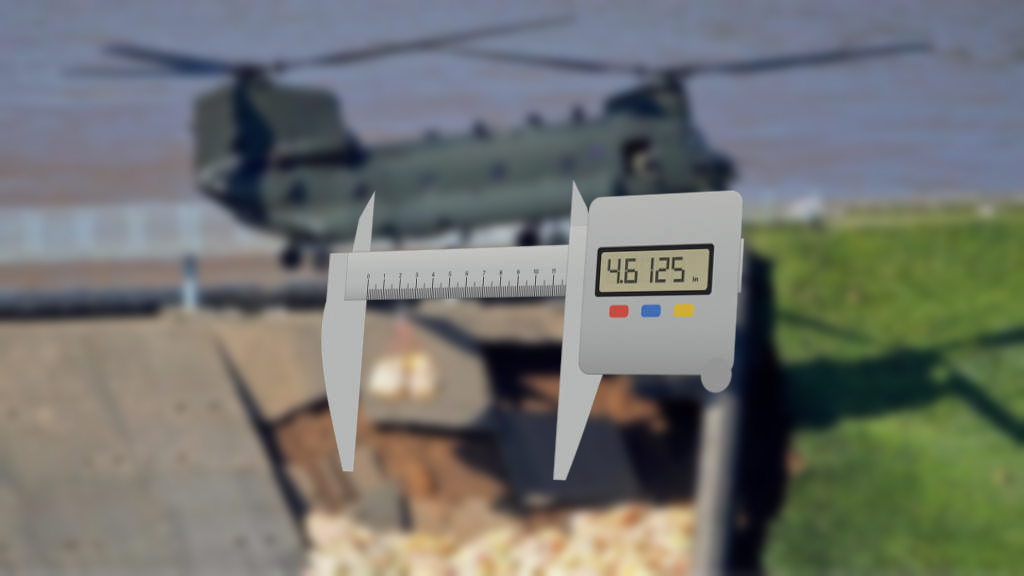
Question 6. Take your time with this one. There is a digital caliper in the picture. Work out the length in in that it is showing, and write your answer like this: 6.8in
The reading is 4.6125in
